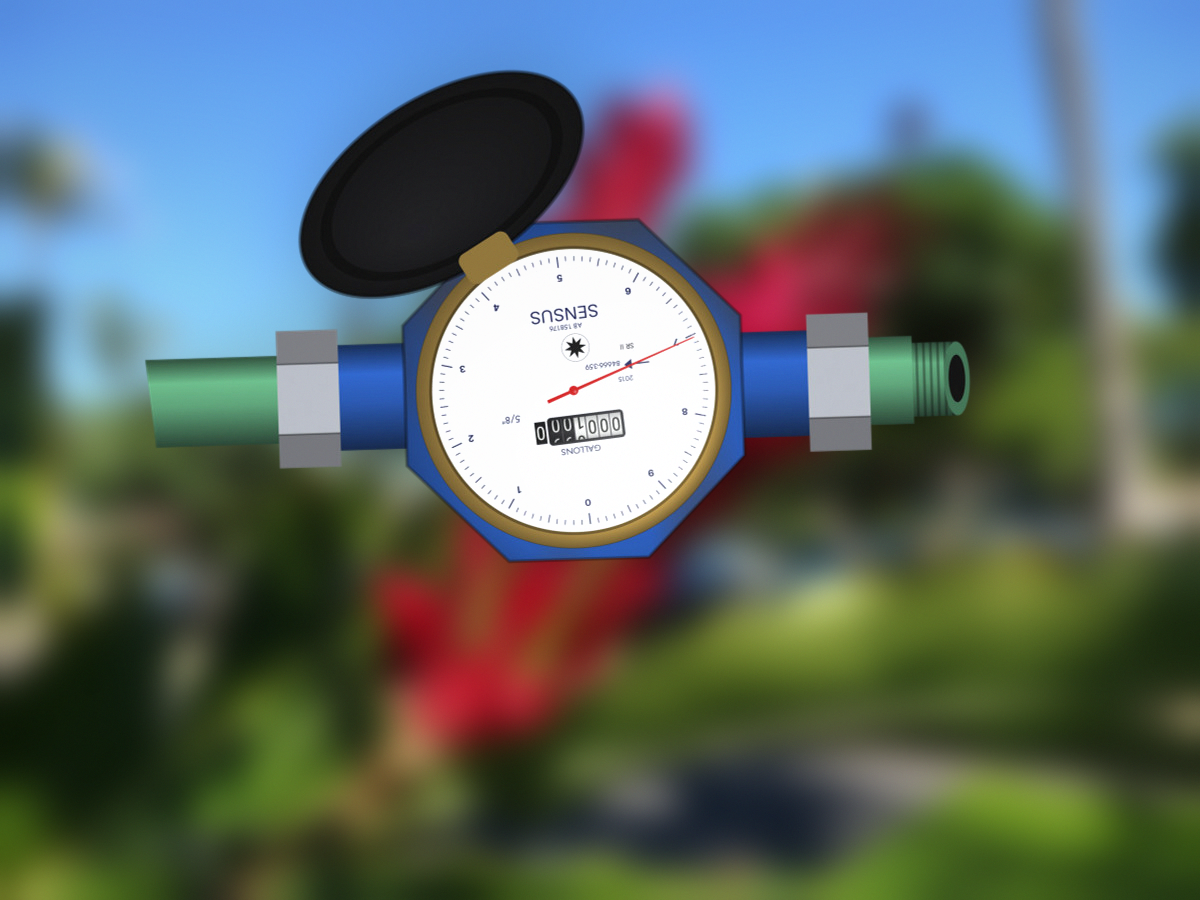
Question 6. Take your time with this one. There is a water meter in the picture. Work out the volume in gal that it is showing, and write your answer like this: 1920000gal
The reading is 997.0gal
